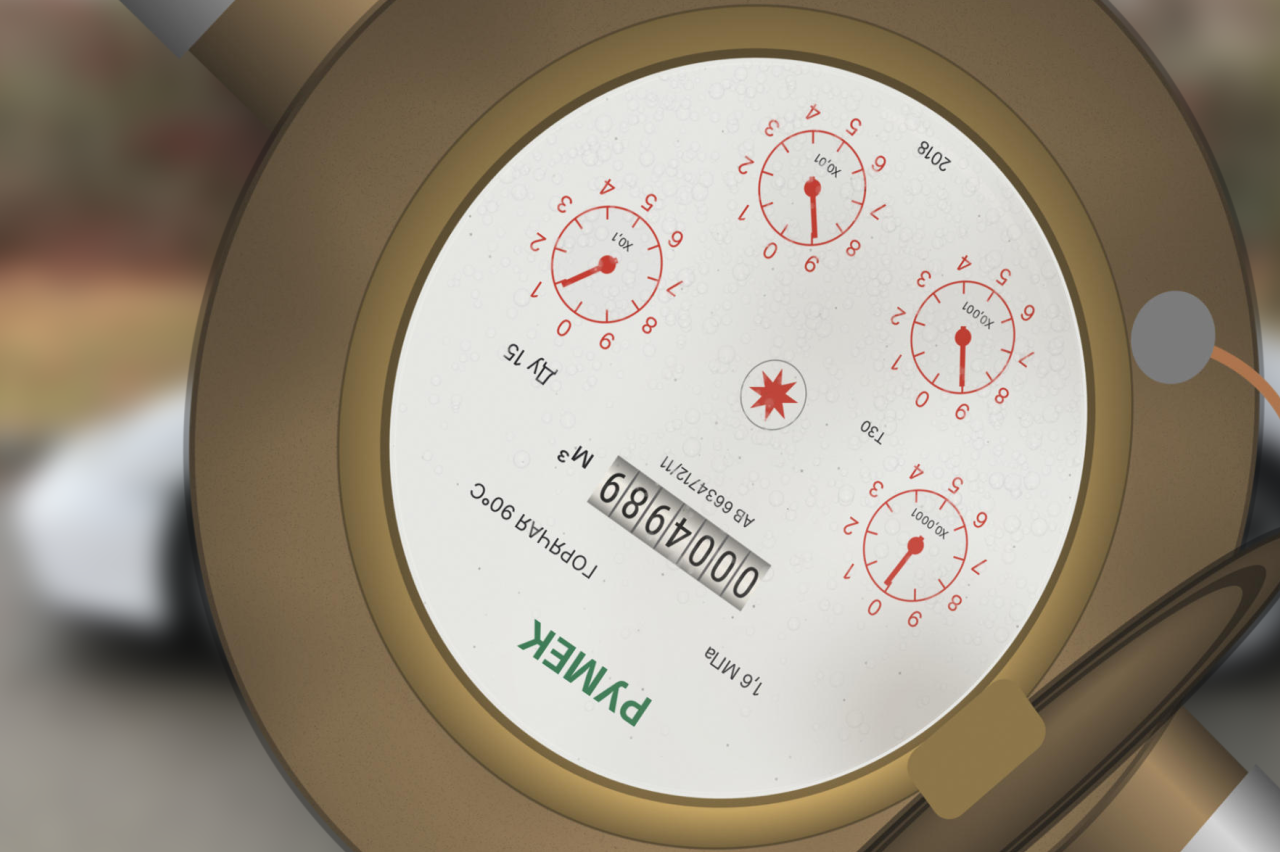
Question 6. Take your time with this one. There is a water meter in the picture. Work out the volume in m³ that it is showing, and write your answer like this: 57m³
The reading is 4989.0890m³
